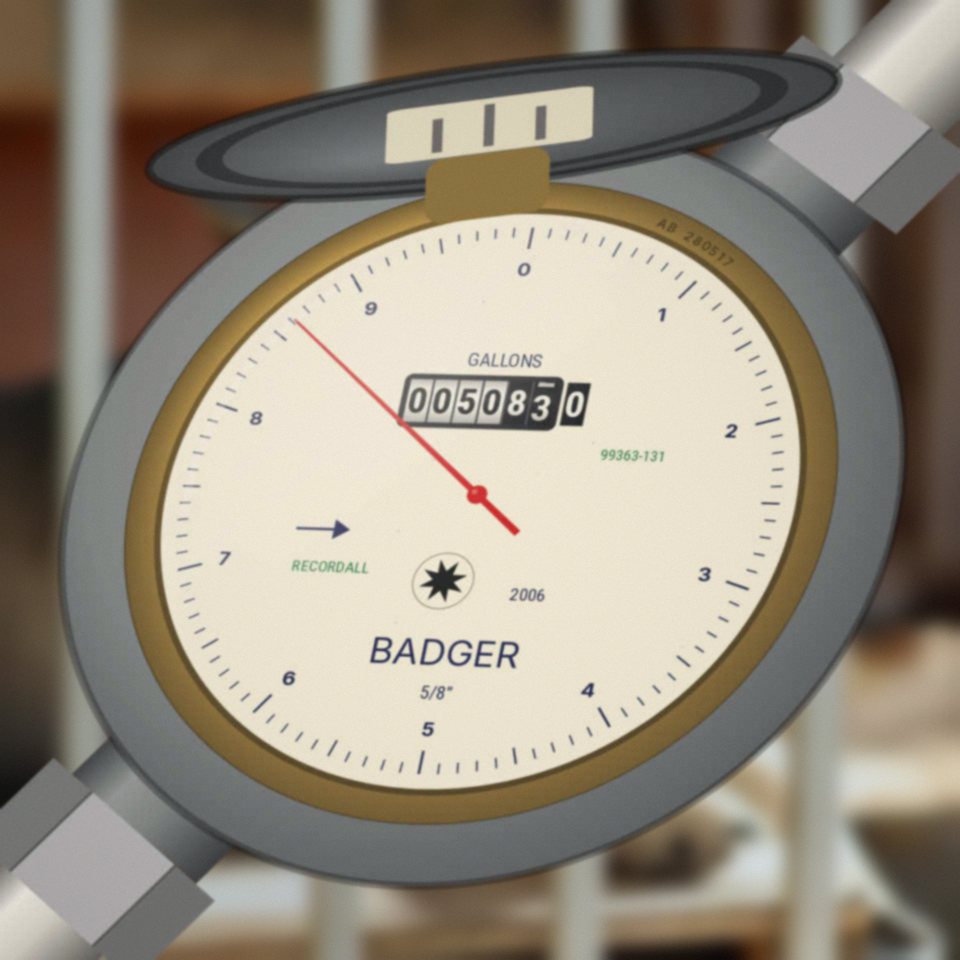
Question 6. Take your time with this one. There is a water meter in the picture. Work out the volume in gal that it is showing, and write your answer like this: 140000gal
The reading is 50828.6gal
